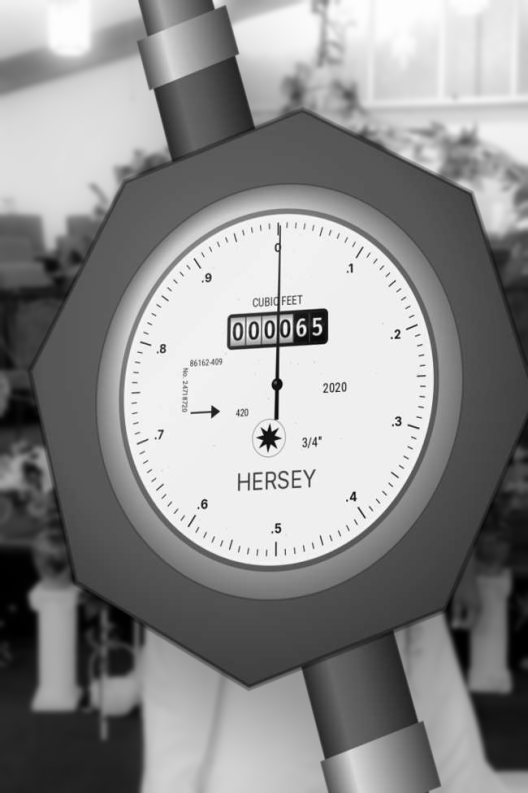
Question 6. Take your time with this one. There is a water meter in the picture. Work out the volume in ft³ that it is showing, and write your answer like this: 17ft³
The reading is 65.00ft³
